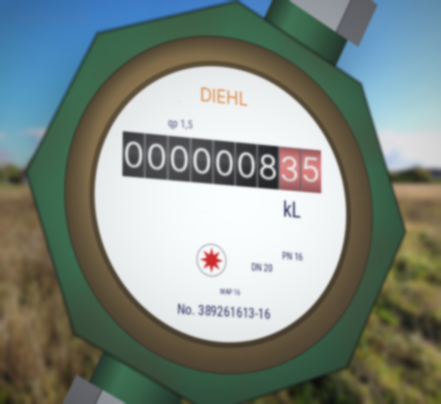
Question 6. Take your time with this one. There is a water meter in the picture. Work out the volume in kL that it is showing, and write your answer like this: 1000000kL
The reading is 8.35kL
